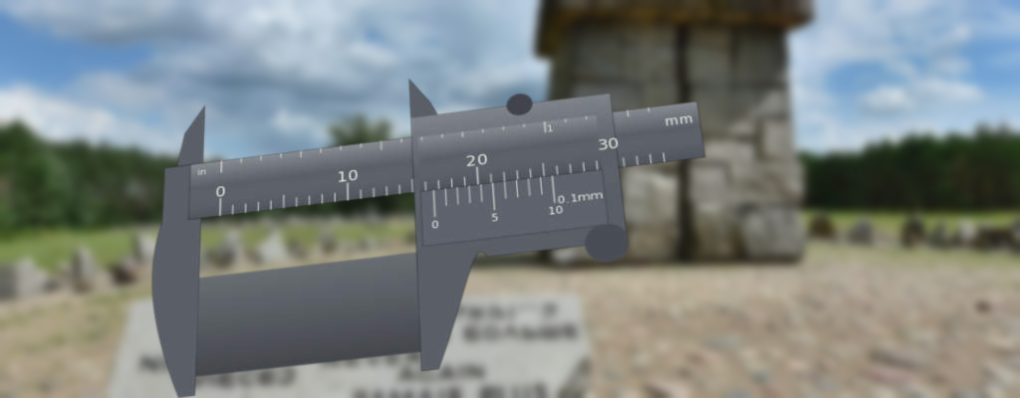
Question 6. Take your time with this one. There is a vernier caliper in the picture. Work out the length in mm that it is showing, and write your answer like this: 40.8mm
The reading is 16.6mm
